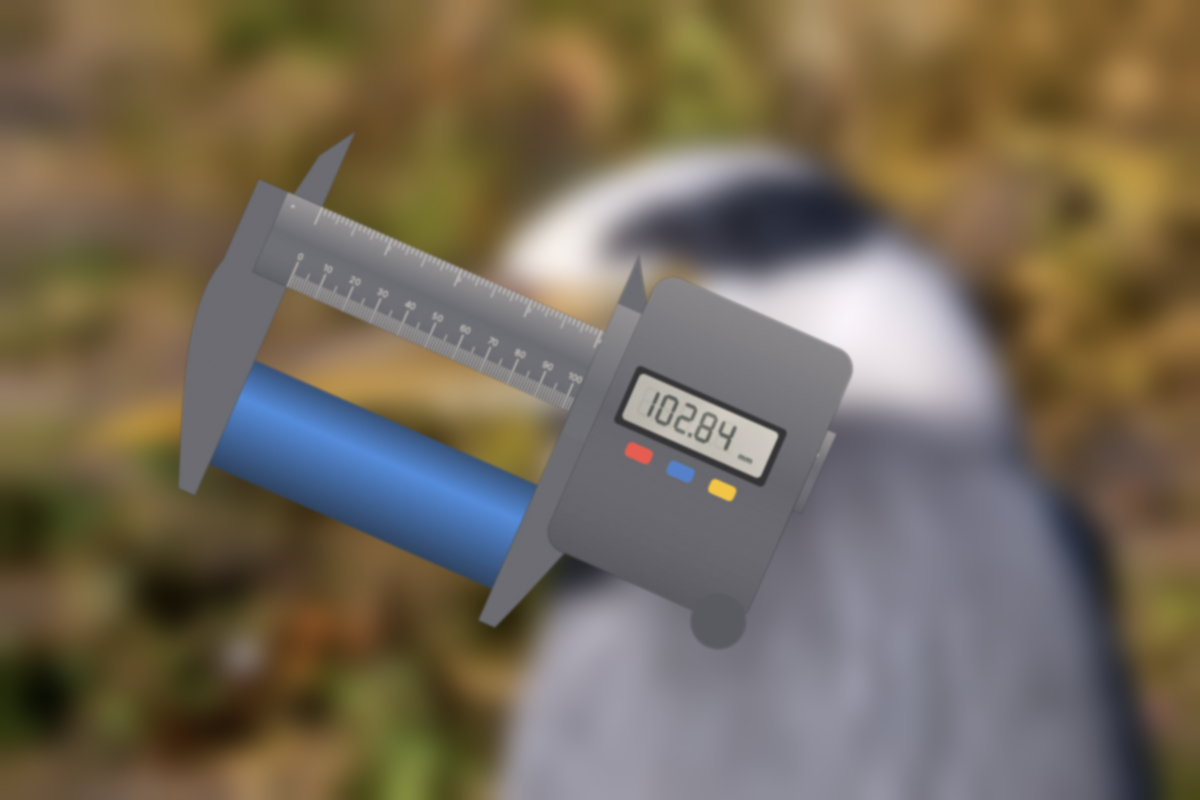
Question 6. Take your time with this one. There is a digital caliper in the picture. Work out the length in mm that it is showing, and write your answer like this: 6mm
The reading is 102.84mm
